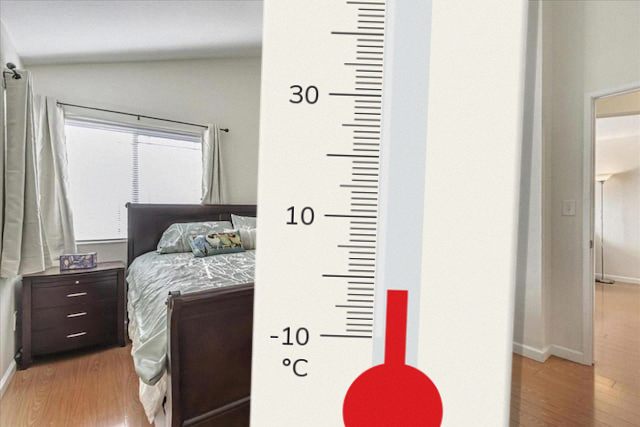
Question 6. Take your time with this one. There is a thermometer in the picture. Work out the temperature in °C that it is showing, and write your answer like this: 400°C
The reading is -2°C
